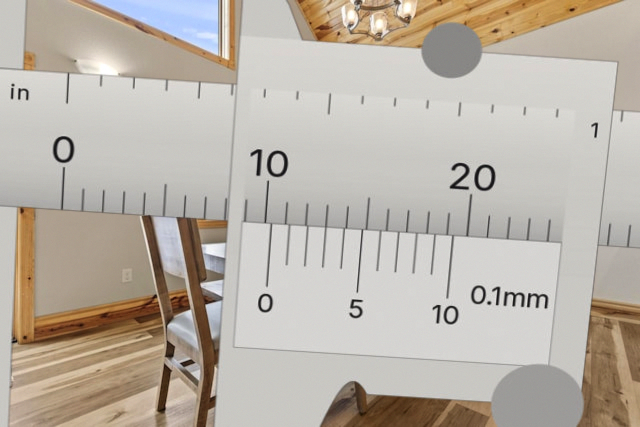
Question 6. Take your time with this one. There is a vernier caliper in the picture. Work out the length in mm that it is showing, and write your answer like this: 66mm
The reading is 10.3mm
